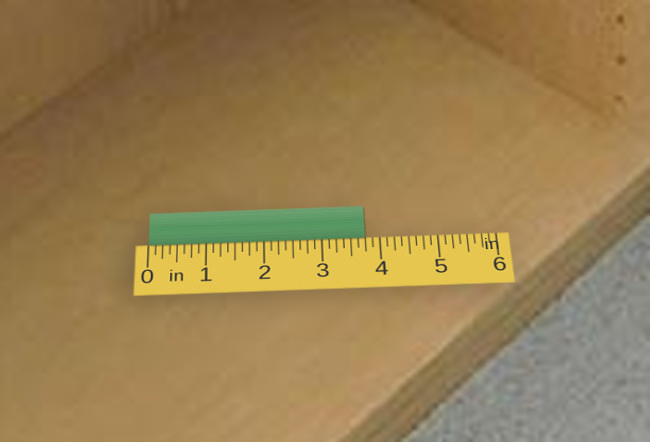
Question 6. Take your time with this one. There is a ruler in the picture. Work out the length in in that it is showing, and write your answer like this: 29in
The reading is 3.75in
